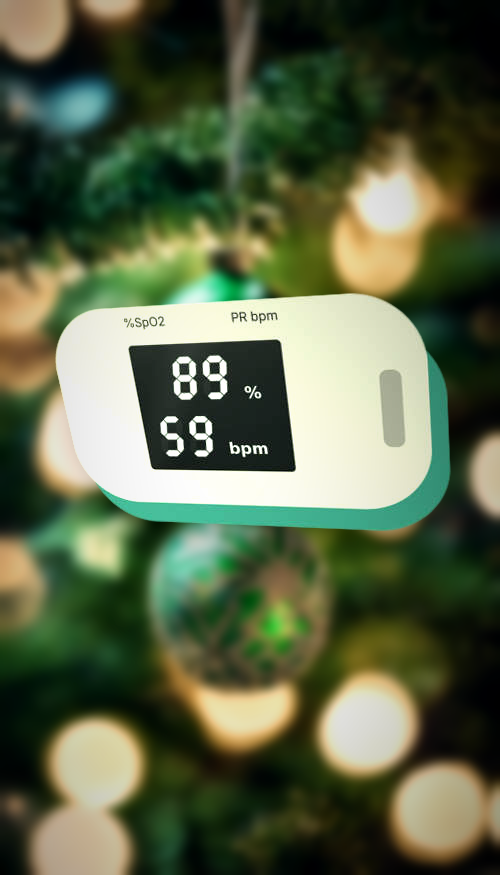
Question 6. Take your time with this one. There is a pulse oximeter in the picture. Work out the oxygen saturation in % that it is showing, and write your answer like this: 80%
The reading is 89%
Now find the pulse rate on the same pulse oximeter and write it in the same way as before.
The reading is 59bpm
